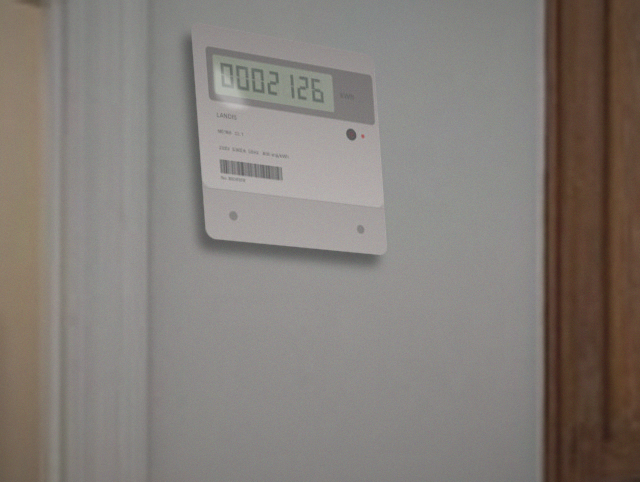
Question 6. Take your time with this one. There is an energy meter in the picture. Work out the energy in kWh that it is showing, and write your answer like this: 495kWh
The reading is 2126kWh
